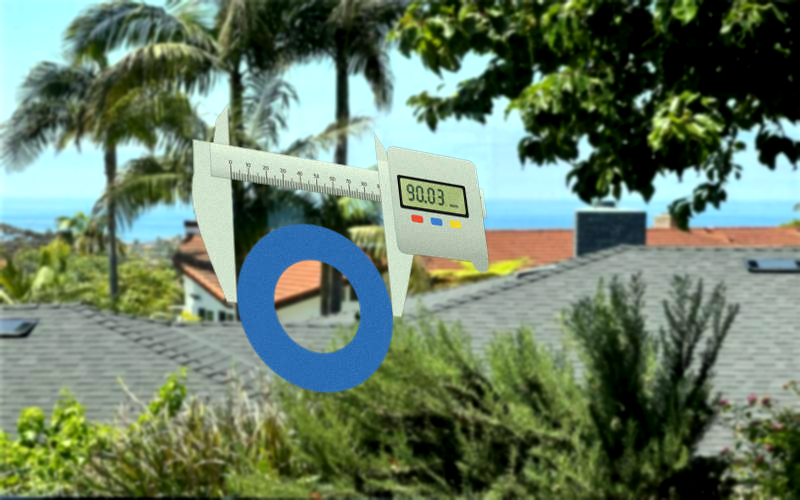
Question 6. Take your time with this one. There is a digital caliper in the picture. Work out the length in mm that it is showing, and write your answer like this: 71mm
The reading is 90.03mm
